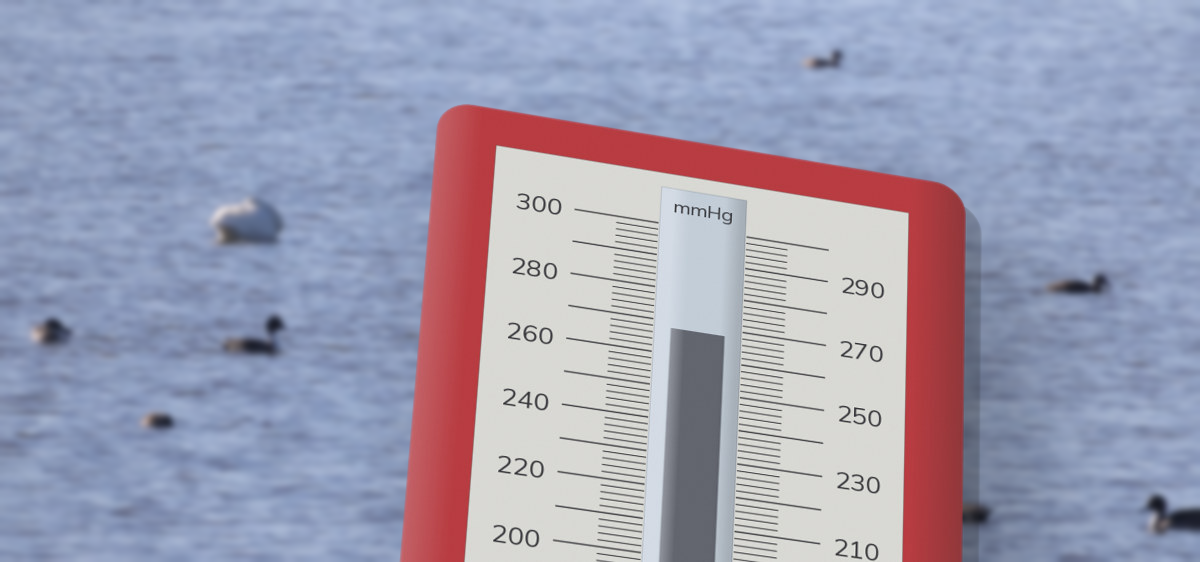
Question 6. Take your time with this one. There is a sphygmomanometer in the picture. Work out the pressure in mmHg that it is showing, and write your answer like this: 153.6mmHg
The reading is 268mmHg
